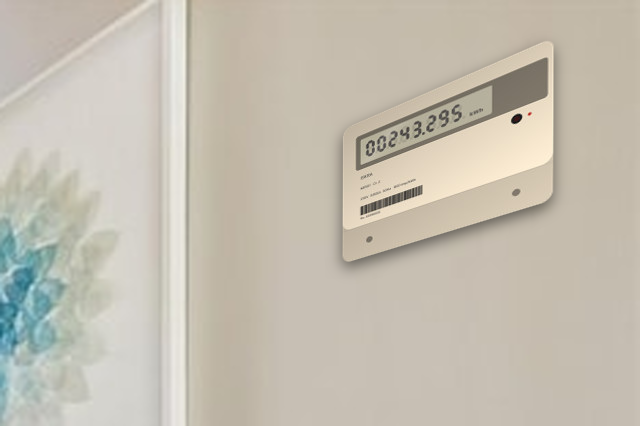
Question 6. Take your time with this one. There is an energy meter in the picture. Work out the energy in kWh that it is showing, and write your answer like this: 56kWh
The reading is 243.295kWh
